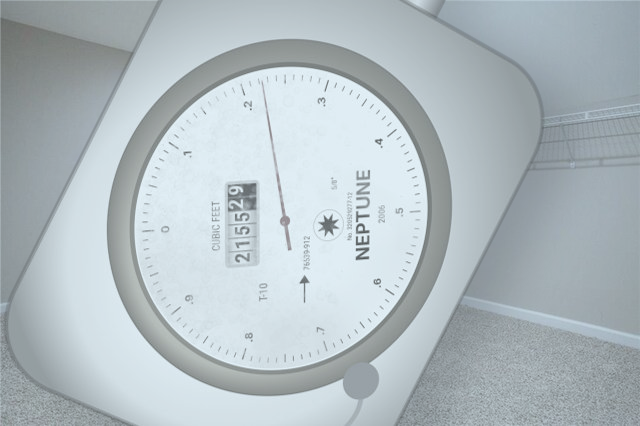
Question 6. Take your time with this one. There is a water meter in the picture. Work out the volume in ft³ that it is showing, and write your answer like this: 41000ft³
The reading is 215529.22ft³
